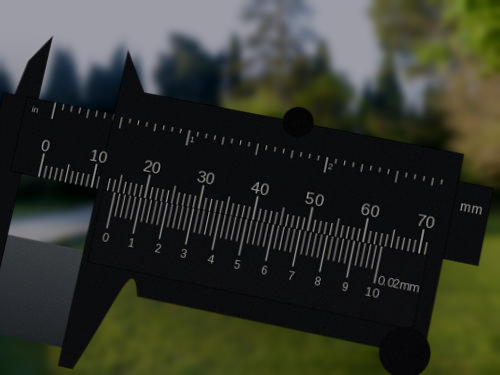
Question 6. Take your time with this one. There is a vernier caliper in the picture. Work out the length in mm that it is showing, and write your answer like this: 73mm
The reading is 14.4mm
